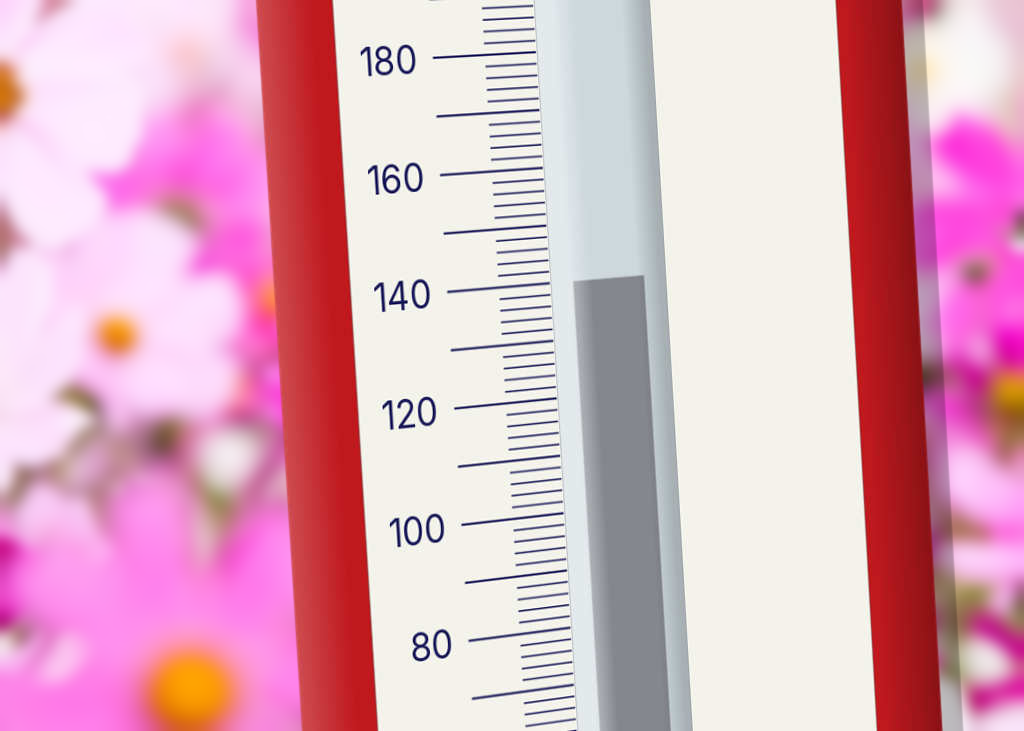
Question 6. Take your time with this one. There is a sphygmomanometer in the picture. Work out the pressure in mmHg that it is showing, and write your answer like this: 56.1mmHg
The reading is 140mmHg
